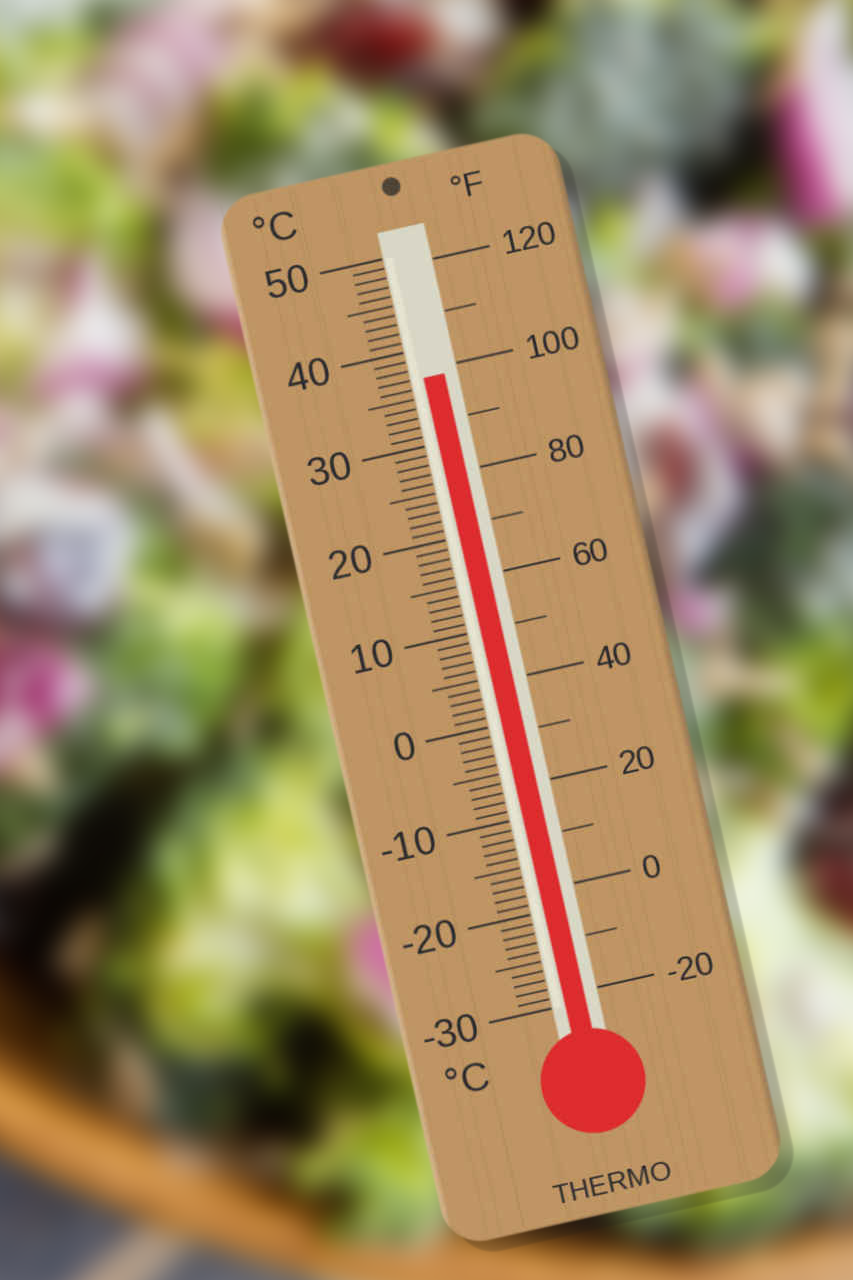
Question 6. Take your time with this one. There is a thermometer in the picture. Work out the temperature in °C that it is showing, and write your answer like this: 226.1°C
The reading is 37°C
